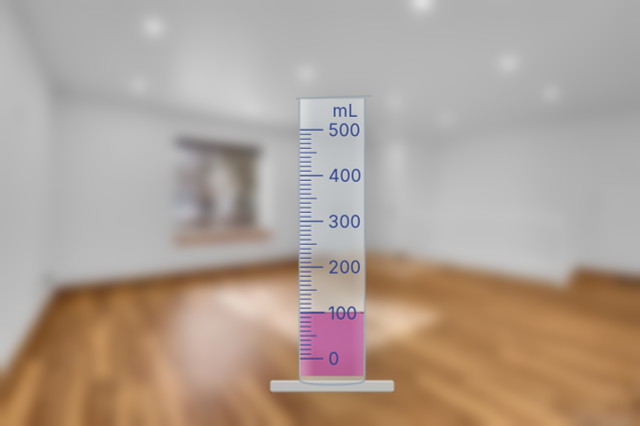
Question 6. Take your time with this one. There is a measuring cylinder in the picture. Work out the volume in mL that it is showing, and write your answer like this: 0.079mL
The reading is 100mL
